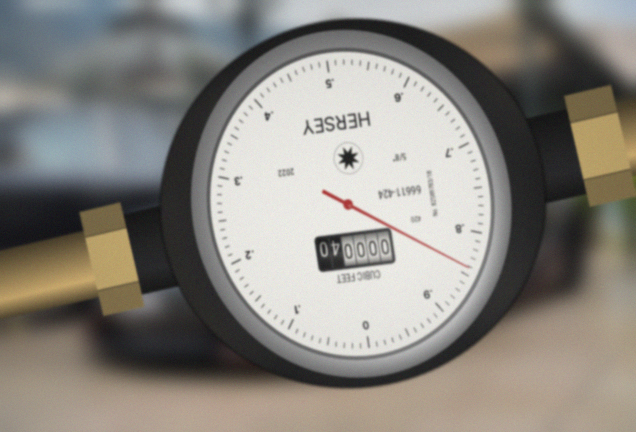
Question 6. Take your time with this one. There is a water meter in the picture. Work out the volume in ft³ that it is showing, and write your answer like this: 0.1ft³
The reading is 39.84ft³
